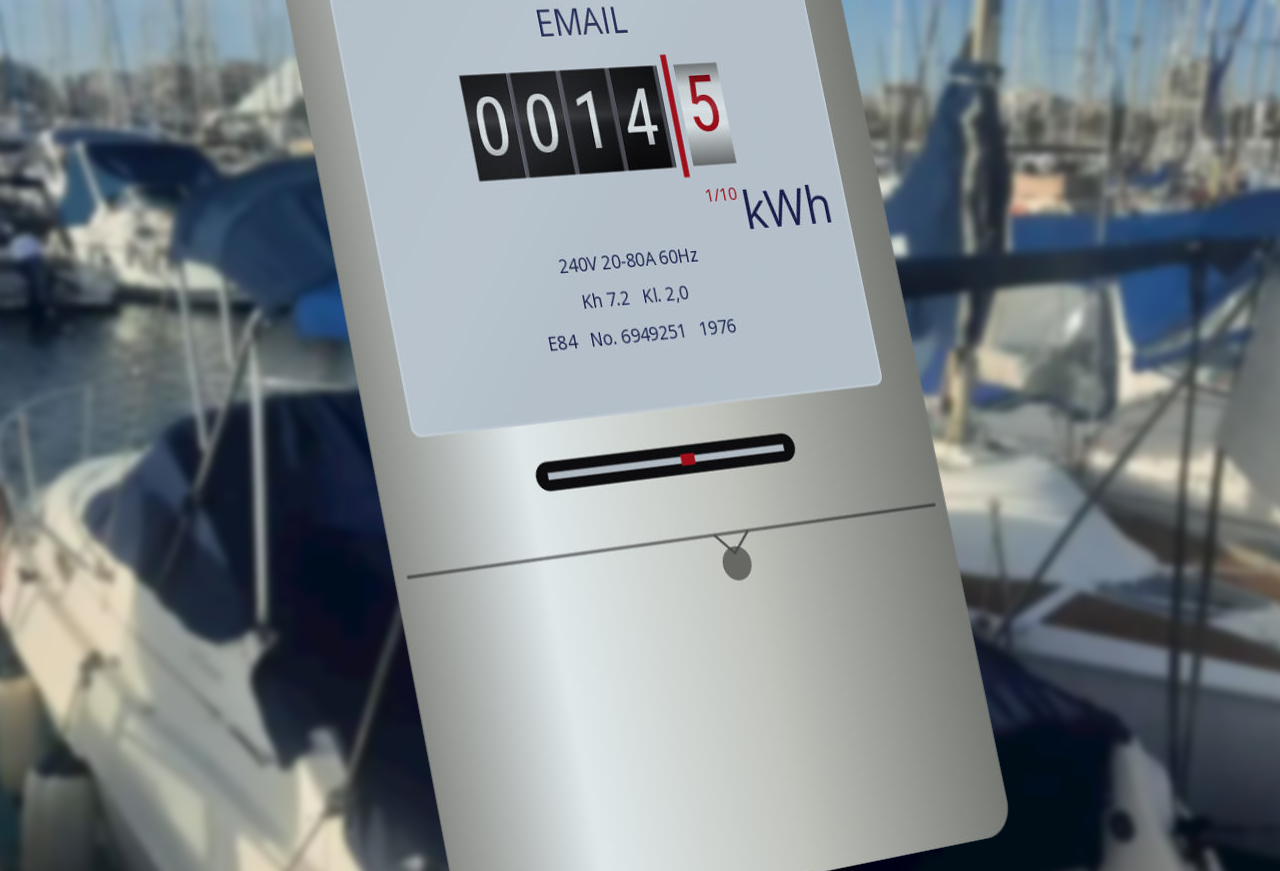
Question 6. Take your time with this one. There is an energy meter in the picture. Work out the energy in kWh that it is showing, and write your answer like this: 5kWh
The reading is 14.5kWh
